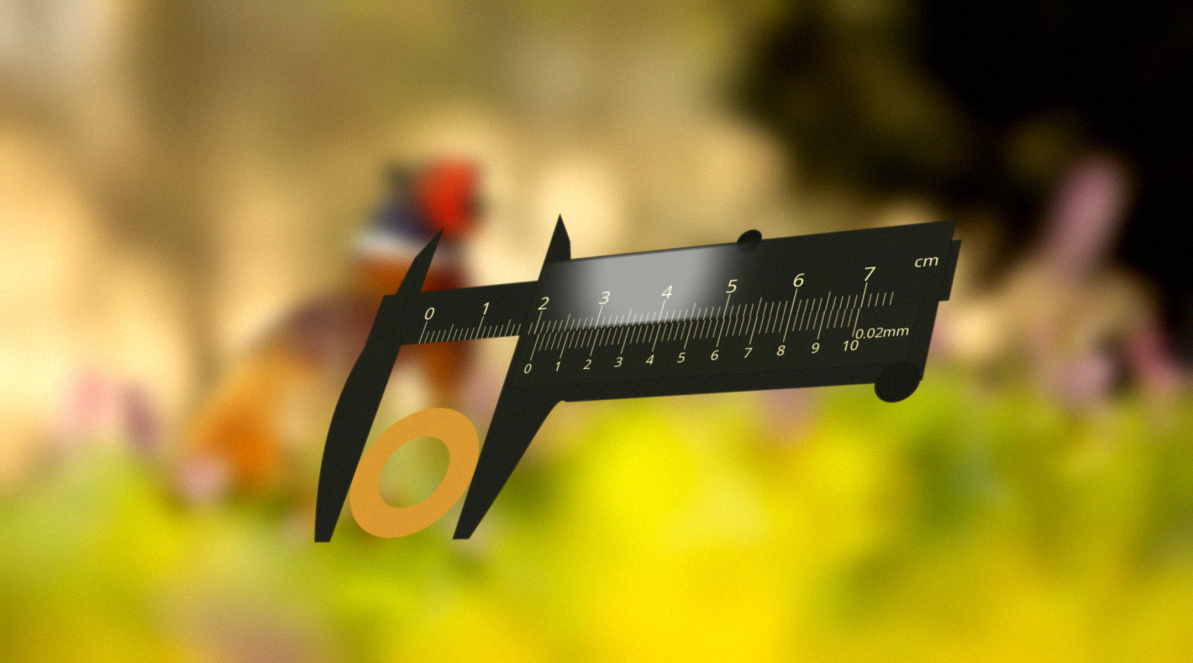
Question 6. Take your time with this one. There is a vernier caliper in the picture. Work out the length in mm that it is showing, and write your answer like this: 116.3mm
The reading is 20.8mm
